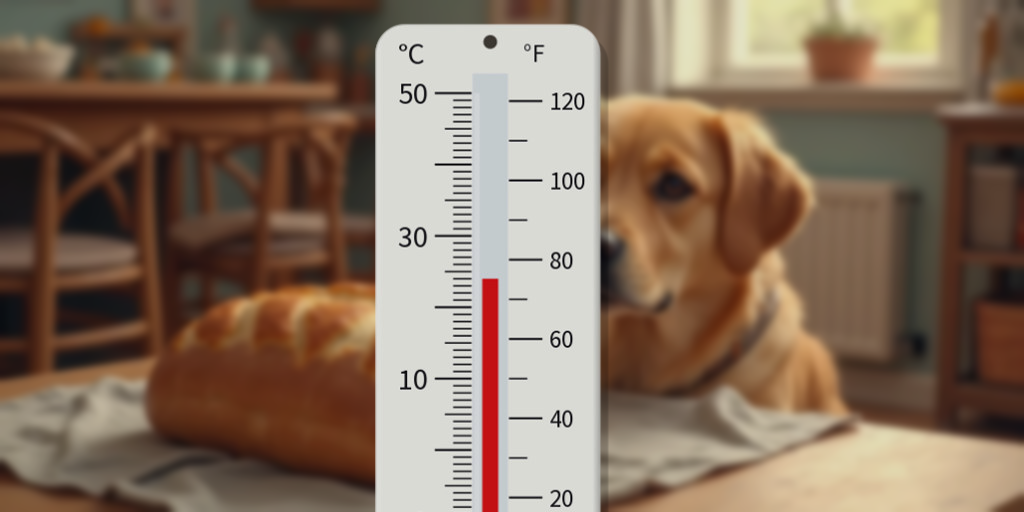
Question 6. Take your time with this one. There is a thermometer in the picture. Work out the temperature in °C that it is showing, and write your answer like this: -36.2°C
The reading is 24°C
